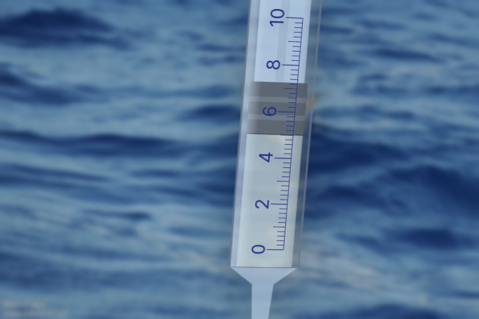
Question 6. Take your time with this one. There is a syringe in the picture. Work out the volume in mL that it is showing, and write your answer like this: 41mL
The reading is 5mL
